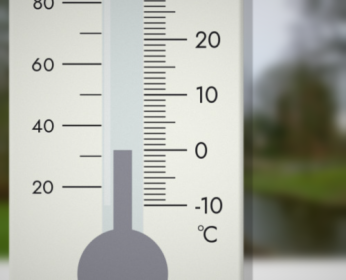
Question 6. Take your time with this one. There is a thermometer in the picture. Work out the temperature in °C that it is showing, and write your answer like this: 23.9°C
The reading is 0°C
